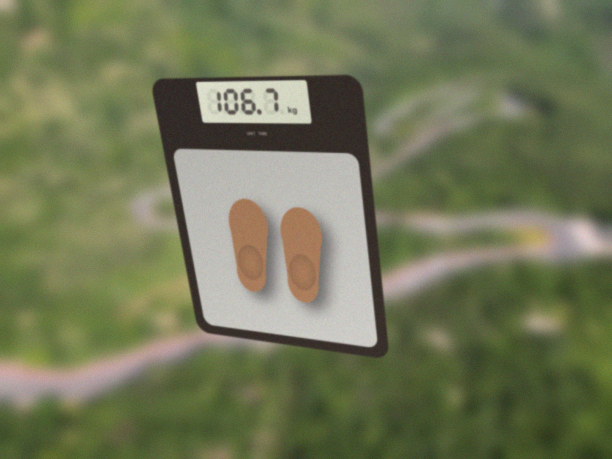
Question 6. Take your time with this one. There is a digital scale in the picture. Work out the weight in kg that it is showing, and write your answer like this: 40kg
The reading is 106.7kg
